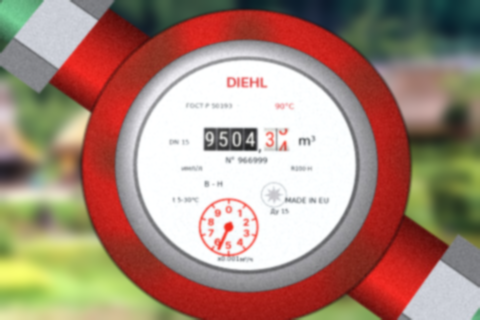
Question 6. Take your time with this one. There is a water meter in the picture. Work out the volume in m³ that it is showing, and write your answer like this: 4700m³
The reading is 9504.335m³
